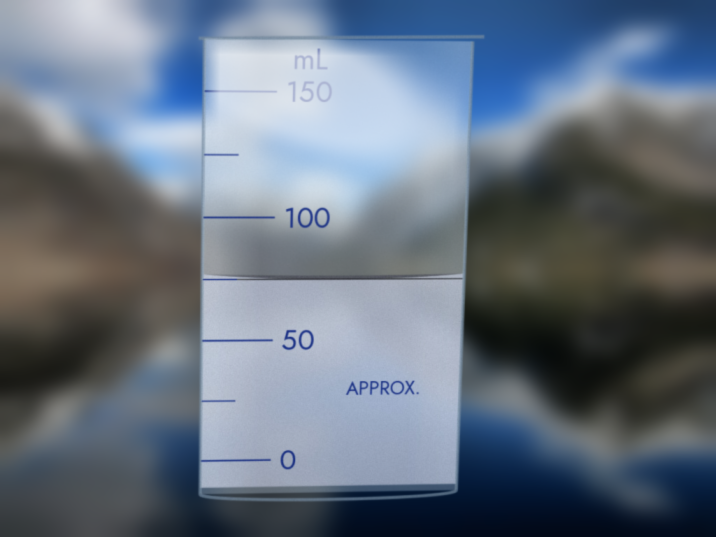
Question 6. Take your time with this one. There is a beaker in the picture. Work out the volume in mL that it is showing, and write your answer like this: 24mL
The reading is 75mL
